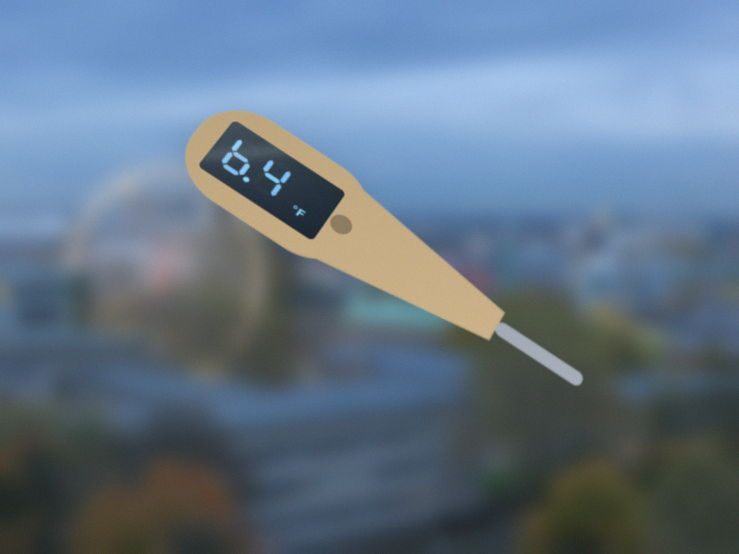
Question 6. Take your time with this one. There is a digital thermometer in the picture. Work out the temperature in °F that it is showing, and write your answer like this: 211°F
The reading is 6.4°F
